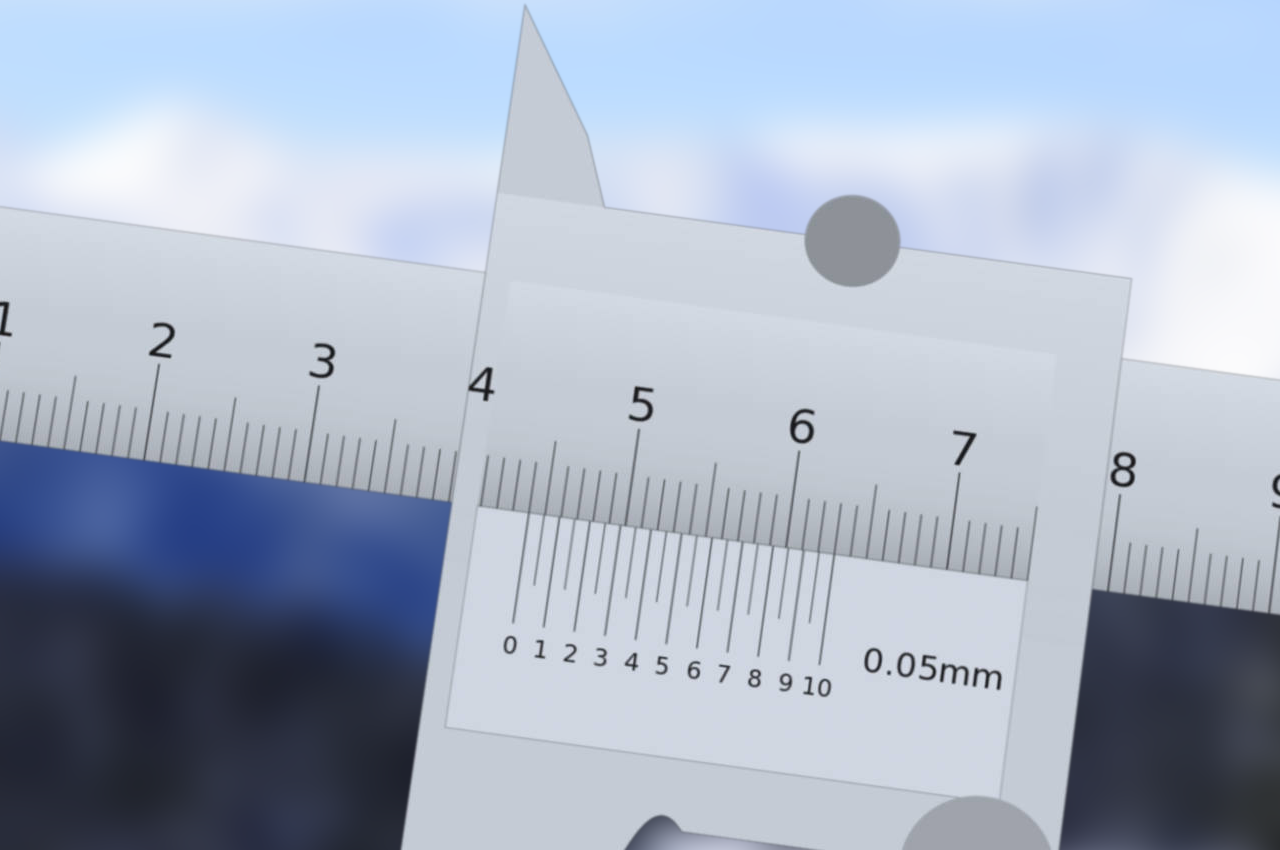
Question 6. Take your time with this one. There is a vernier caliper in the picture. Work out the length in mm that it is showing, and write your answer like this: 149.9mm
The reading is 44.0mm
